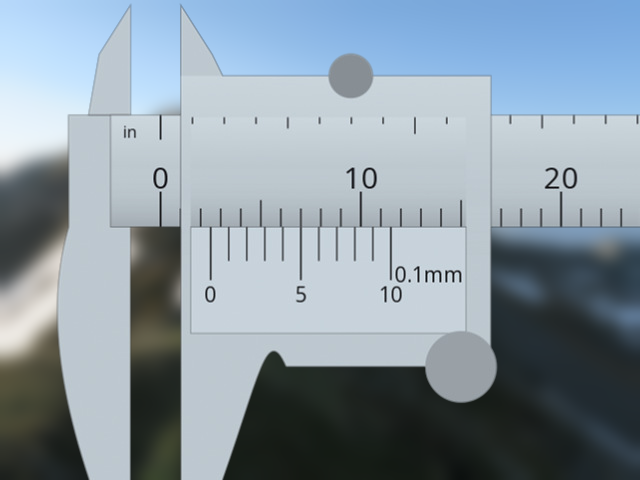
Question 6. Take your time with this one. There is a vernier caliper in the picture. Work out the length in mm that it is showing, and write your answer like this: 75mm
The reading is 2.5mm
